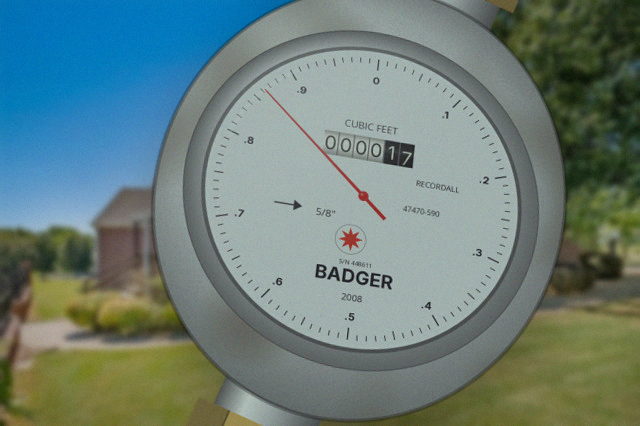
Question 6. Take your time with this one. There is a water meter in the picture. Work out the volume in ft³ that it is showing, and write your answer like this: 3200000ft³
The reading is 16.86ft³
